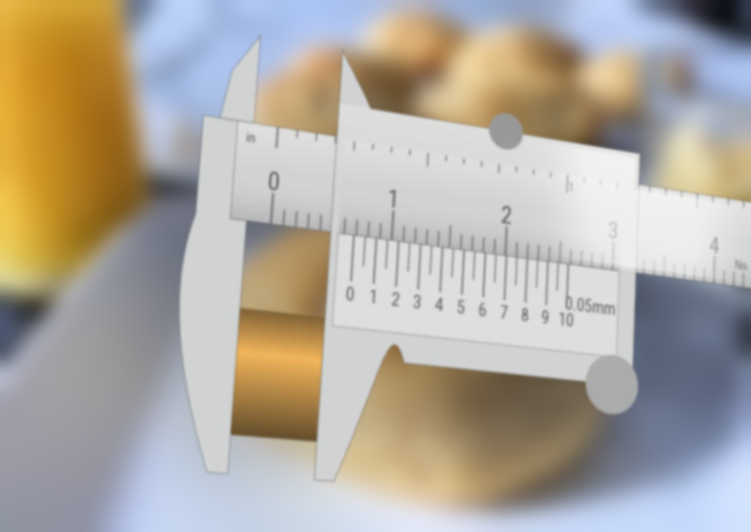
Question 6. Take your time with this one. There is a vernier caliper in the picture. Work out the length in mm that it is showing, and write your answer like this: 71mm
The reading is 6.8mm
